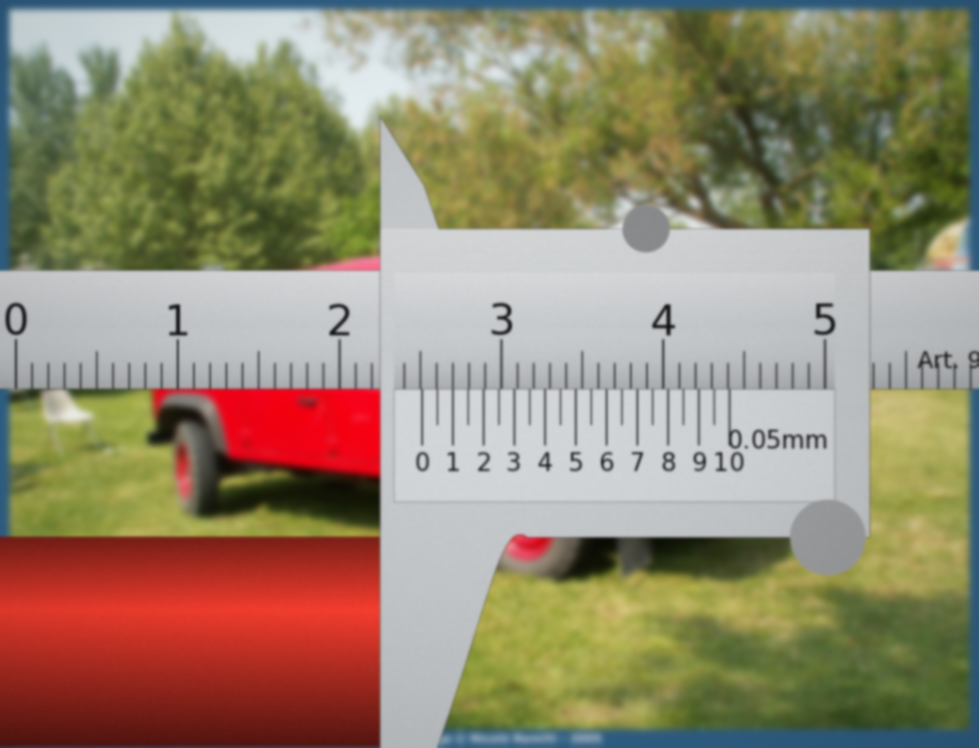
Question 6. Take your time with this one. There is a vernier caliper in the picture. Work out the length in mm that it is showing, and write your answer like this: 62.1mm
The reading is 25.1mm
